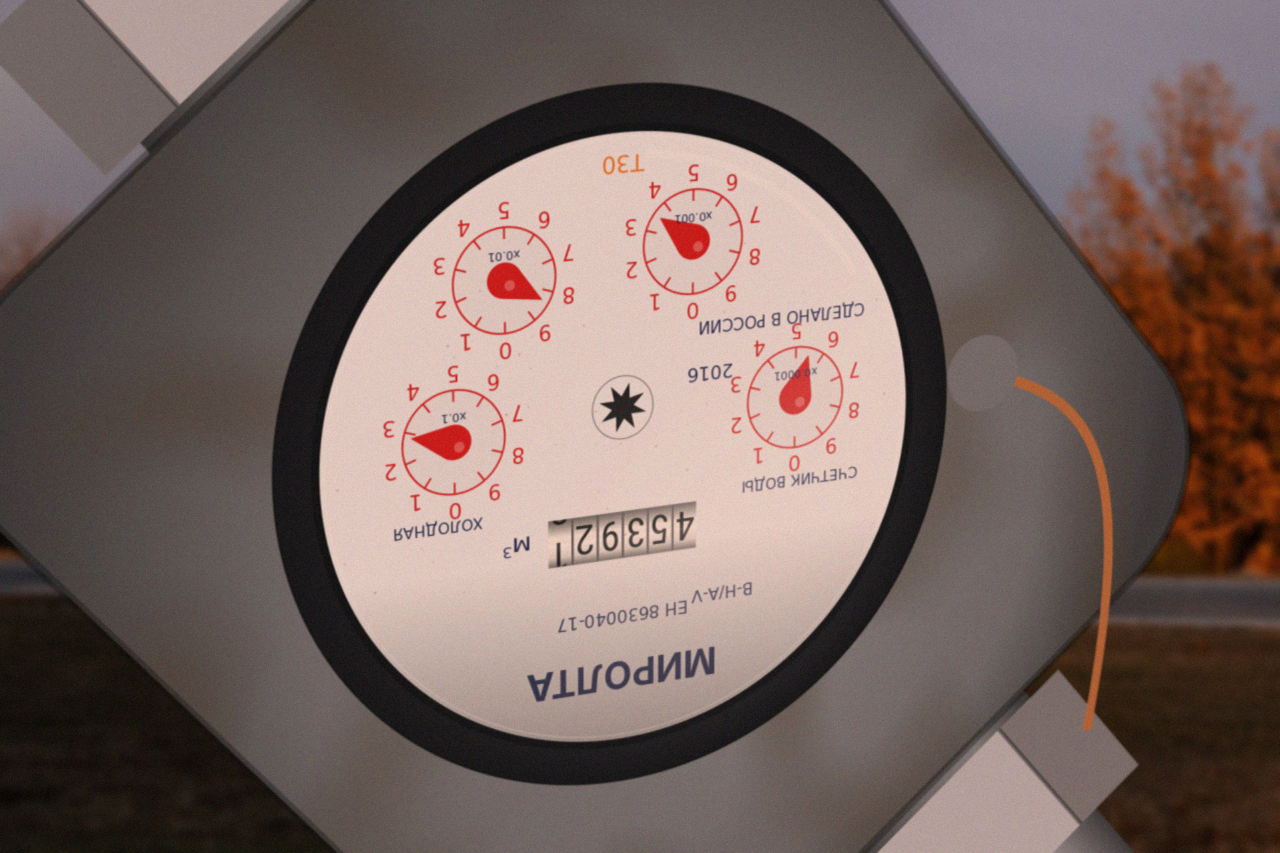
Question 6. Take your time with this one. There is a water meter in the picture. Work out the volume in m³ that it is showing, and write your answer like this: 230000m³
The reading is 453921.2835m³
